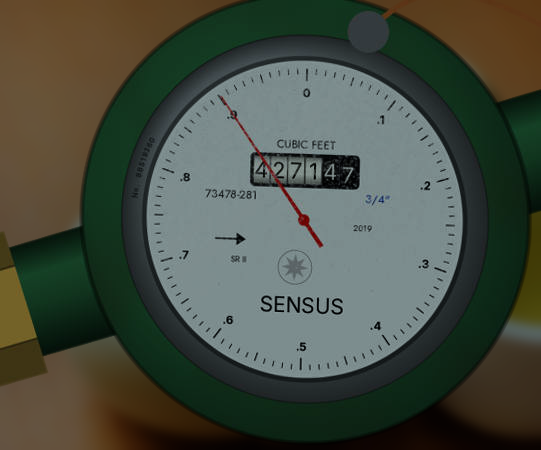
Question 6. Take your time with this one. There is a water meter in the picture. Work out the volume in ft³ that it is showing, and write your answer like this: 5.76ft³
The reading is 427146.90ft³
